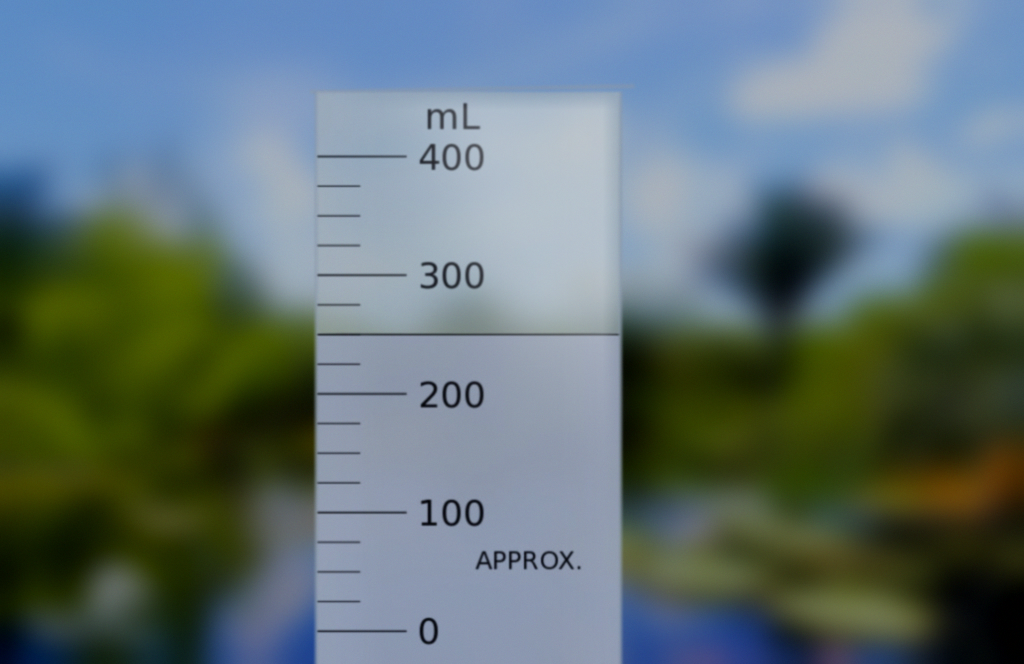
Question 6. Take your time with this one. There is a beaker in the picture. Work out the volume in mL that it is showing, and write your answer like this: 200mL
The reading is 250mL
